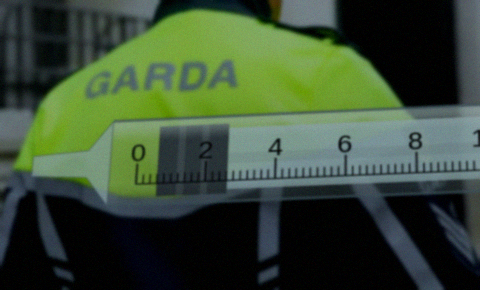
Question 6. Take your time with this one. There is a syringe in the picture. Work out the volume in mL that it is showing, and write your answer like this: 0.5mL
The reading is 0.6mL
